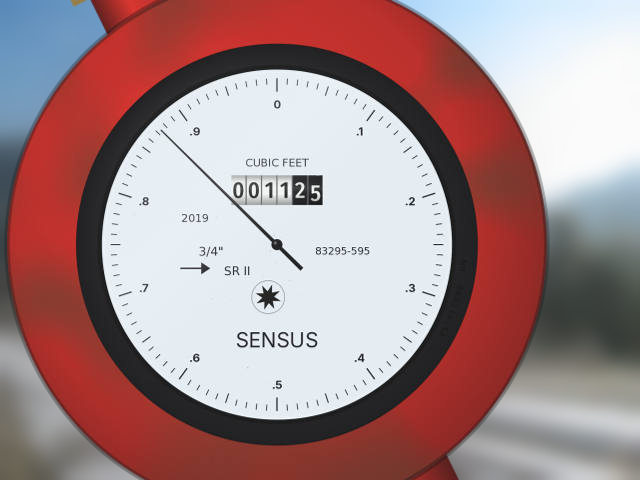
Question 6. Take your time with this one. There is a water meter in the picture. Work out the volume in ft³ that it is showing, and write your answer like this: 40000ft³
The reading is 1124.87ft³
